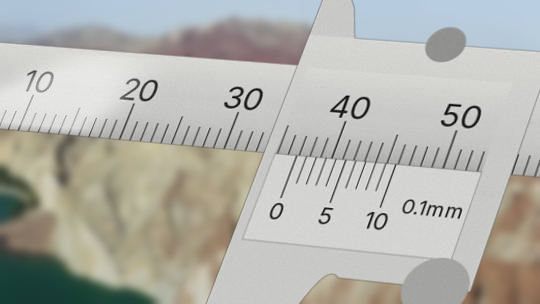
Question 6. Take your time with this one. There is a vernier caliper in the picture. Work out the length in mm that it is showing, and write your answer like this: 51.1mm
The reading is 36.8mm
